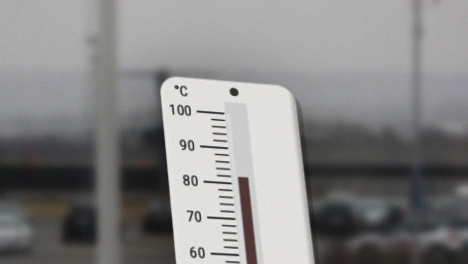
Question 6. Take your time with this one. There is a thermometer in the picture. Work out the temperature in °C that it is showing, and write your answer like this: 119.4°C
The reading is 82°C
